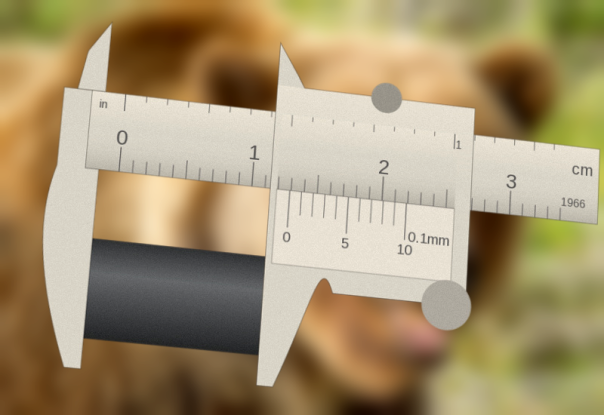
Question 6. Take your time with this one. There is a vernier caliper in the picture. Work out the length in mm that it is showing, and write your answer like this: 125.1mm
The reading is 12.9mm
